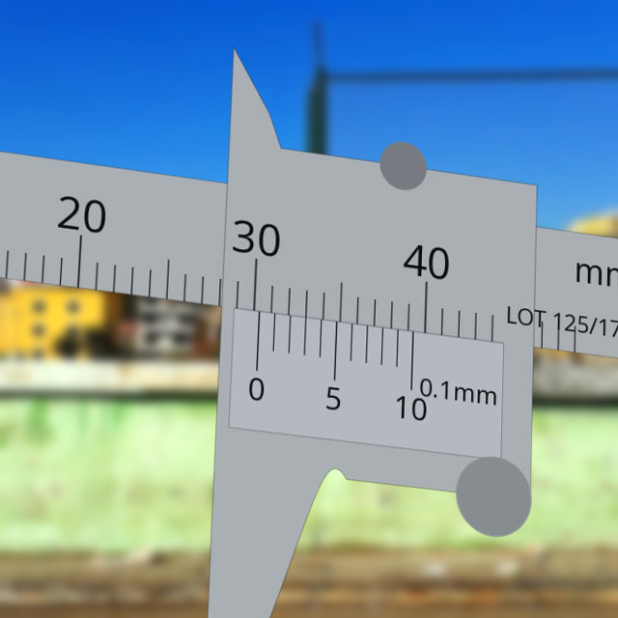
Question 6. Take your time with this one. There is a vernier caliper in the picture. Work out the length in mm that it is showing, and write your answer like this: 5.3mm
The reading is 30.3mm
